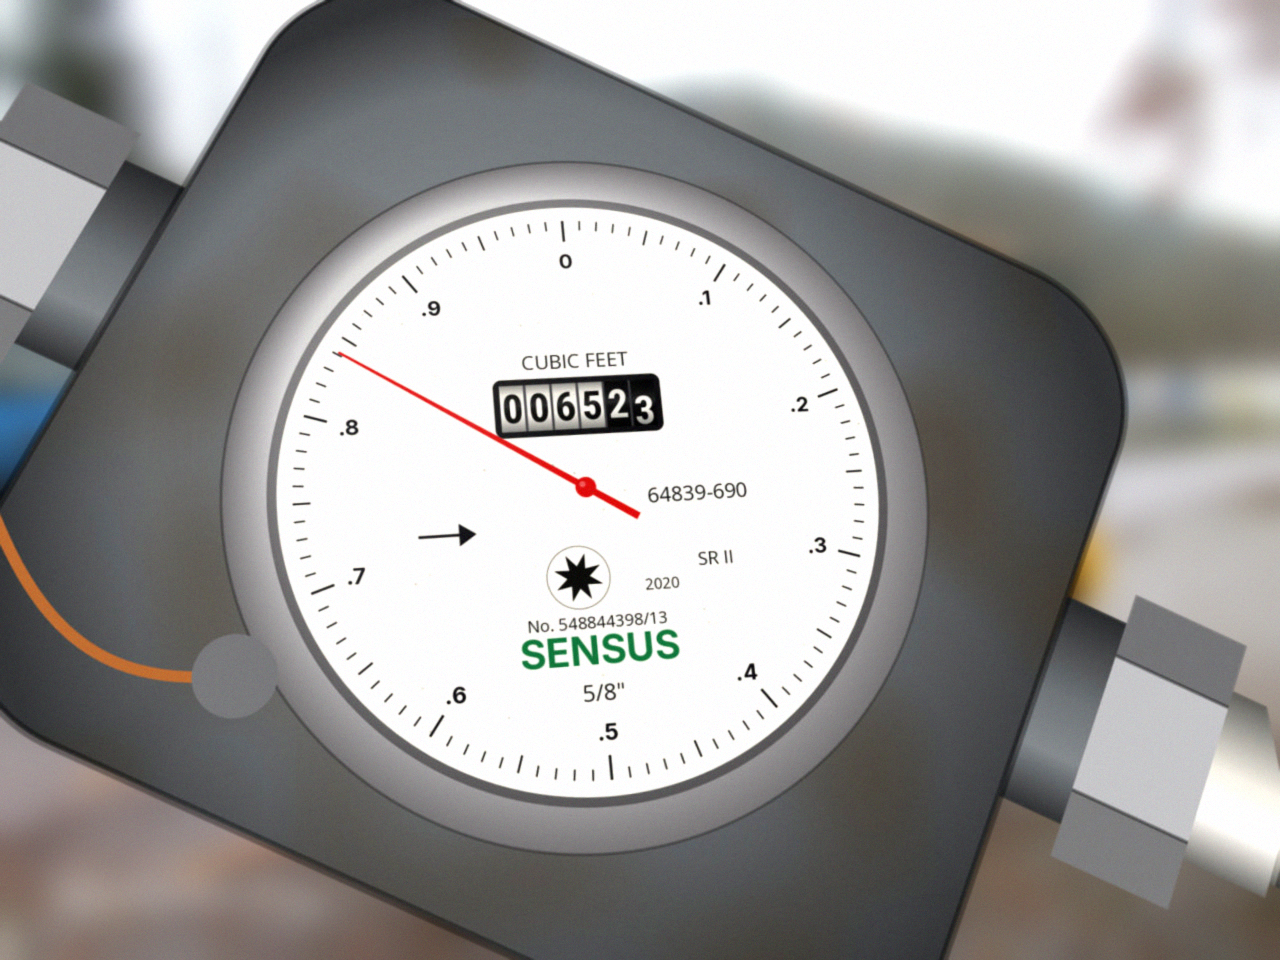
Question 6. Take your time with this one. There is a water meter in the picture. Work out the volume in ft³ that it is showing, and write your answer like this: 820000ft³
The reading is 6522.84ft³
